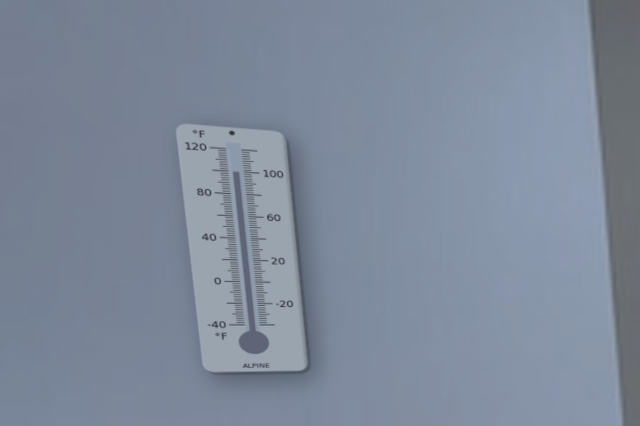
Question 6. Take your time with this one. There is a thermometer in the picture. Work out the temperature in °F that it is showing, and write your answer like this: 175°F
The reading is 100°F
